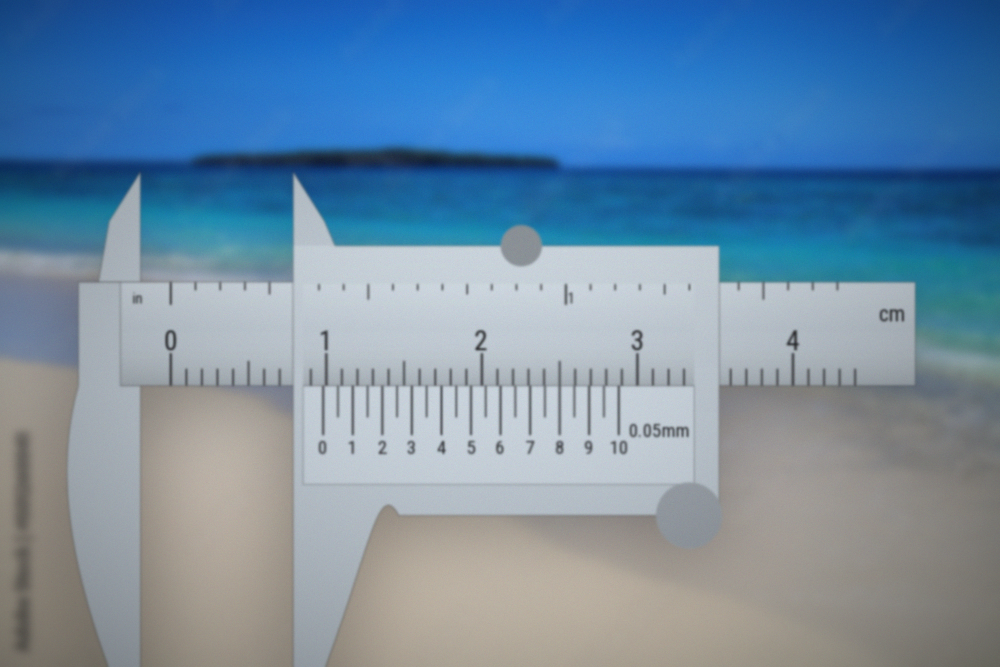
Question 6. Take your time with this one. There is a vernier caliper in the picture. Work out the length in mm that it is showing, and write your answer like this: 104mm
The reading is 9.8mm
